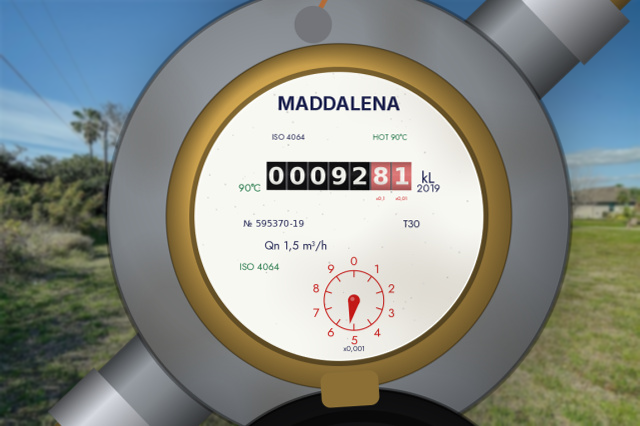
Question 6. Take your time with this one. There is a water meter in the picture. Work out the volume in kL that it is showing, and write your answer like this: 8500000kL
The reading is 92.815kL
